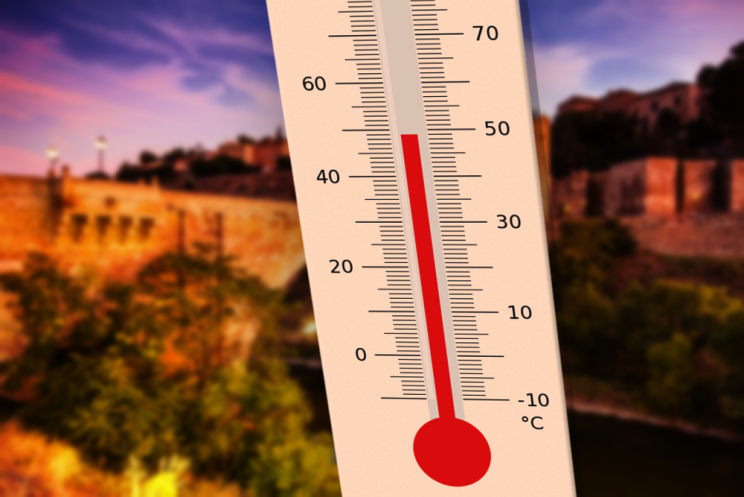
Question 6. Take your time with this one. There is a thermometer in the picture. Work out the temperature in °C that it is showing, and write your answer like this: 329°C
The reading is 49°C
